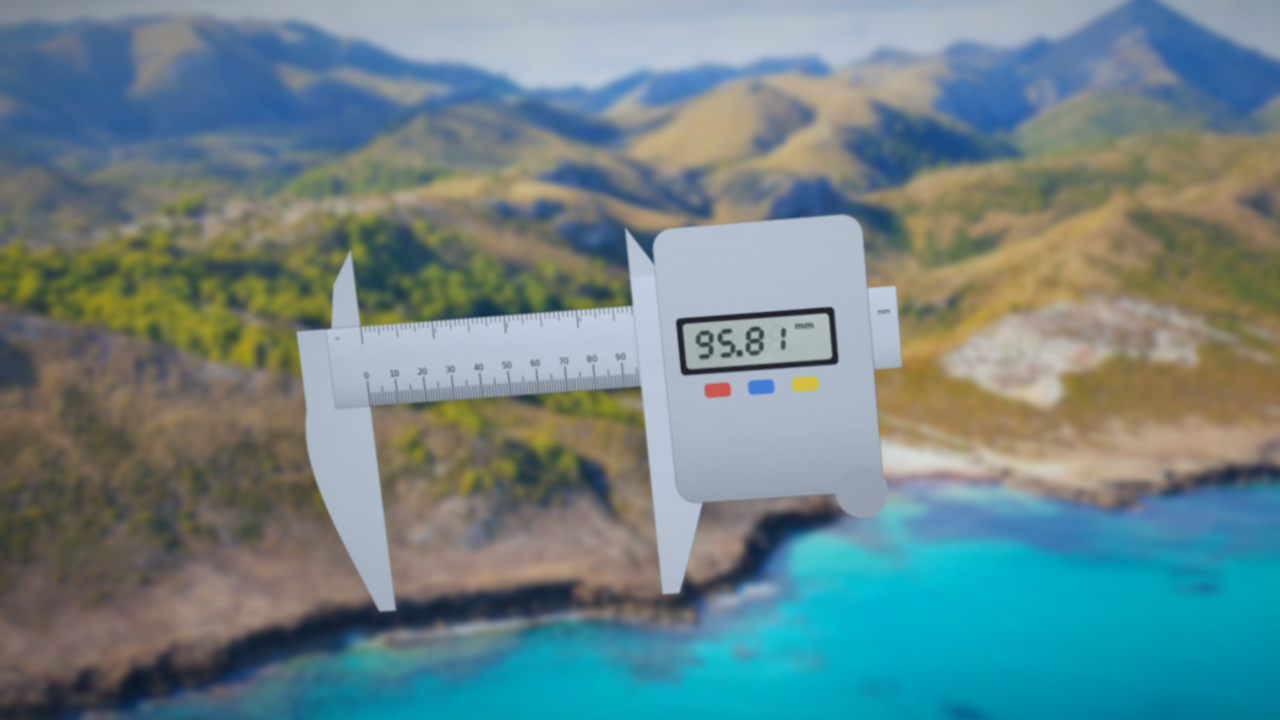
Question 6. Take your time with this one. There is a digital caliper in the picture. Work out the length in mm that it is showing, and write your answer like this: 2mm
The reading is 95.81mm
